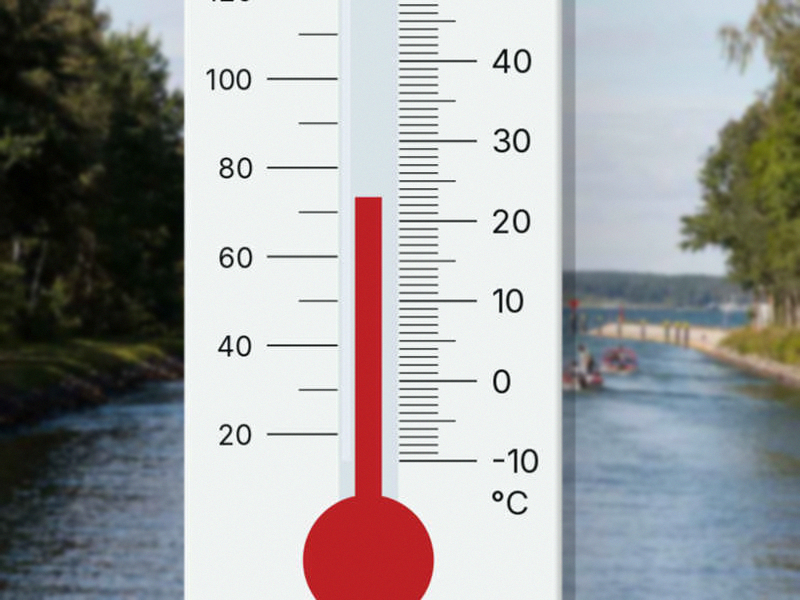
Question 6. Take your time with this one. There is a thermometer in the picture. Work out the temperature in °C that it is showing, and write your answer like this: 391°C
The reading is 23°C
